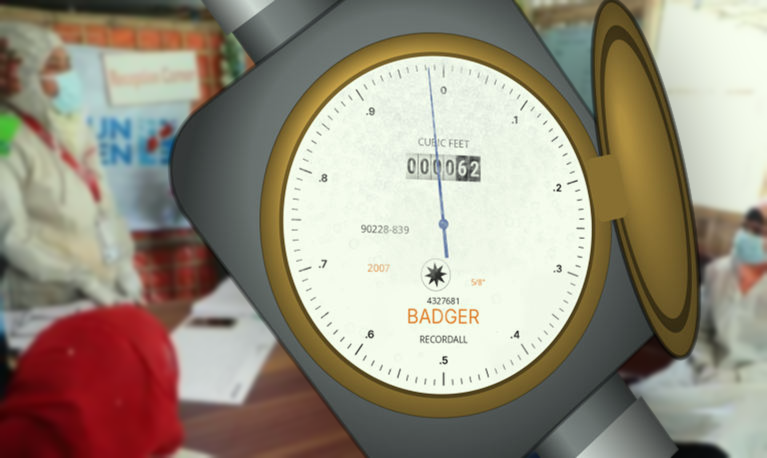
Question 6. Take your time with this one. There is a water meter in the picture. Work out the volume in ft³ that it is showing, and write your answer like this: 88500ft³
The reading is 61.98ft³
